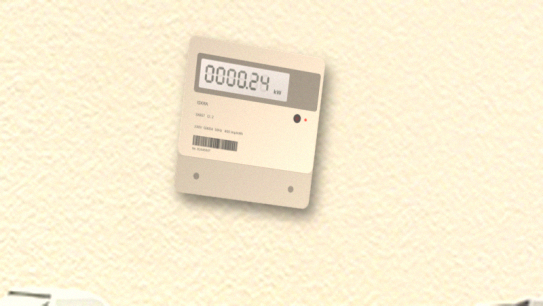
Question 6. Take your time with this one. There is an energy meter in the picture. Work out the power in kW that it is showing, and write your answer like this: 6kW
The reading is 0.24kW
